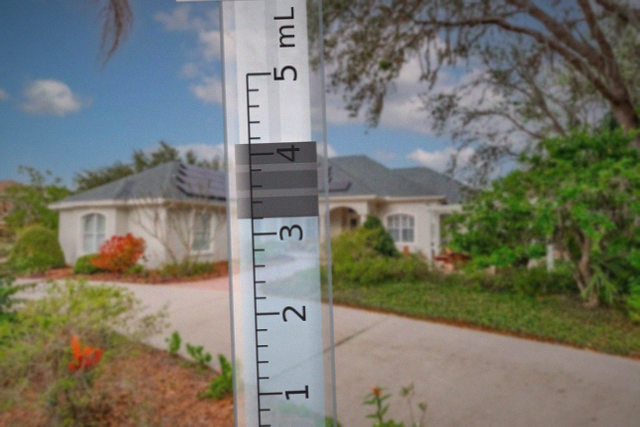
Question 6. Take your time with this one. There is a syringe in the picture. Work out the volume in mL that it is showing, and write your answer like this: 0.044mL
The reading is 3.2mL
